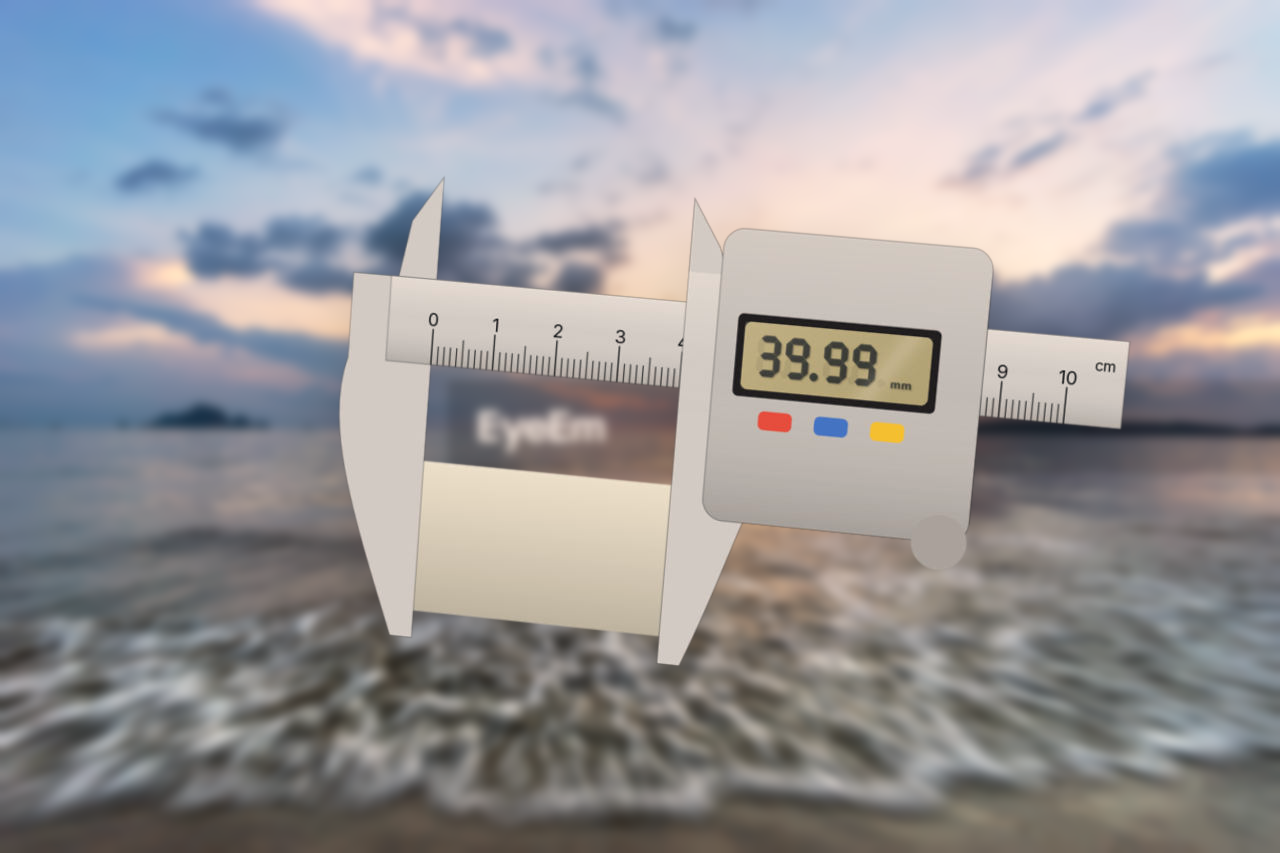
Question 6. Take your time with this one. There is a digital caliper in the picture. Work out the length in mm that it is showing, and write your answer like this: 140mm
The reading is 39.99mm
